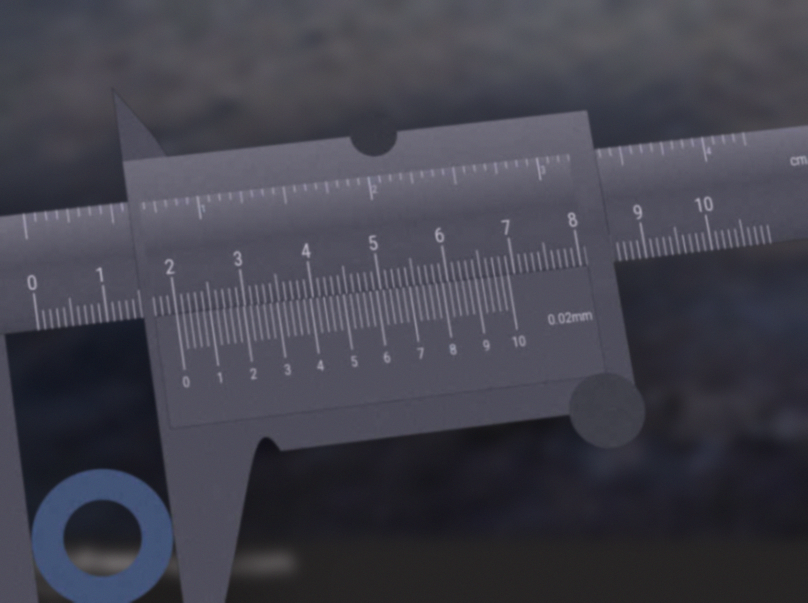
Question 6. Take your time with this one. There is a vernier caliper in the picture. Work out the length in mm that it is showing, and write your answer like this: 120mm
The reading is 20.0mm
